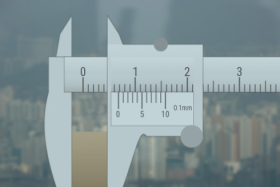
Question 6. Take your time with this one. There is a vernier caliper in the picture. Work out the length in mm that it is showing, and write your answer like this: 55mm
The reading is 6.8mm
